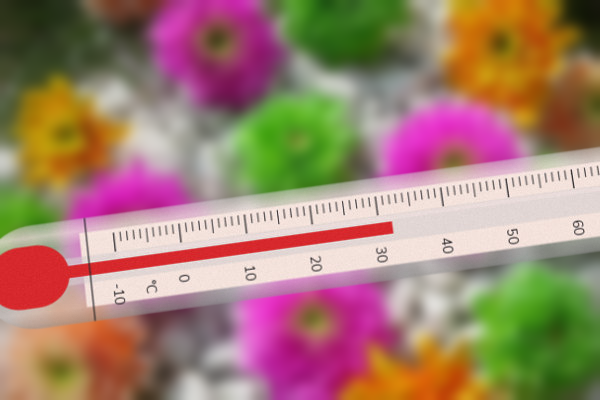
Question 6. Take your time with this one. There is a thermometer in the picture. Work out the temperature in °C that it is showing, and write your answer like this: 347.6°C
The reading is 32°C
